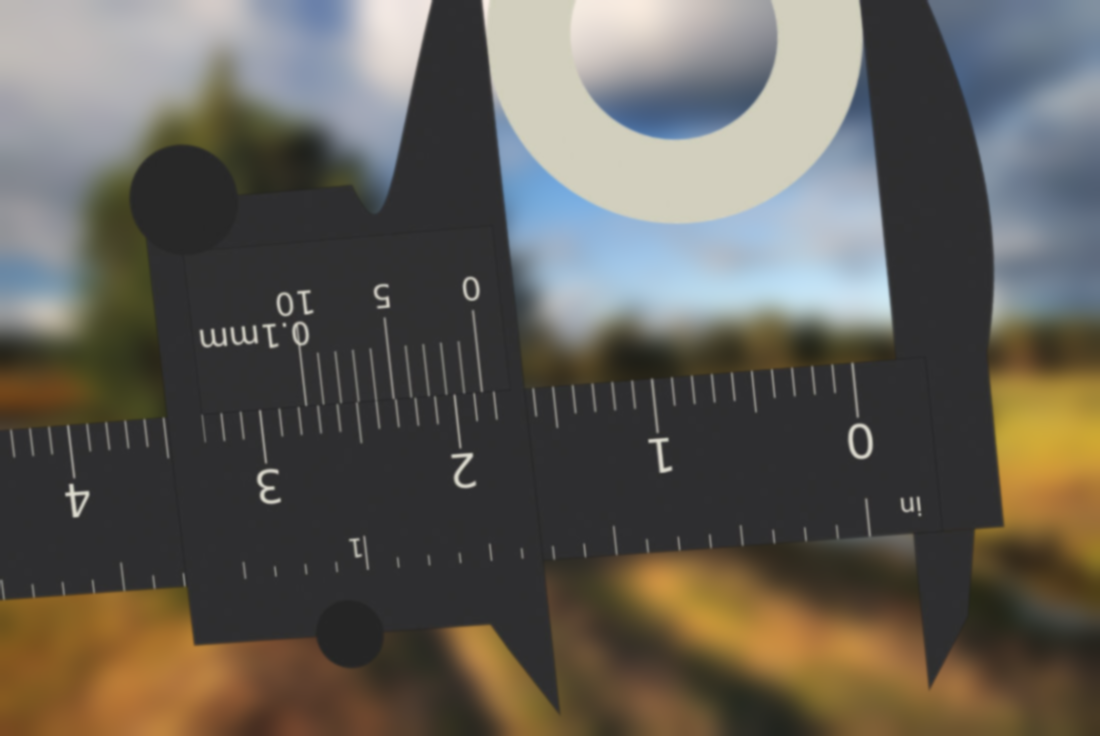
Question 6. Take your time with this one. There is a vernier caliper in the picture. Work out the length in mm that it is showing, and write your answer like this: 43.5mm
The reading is 18.6mm
